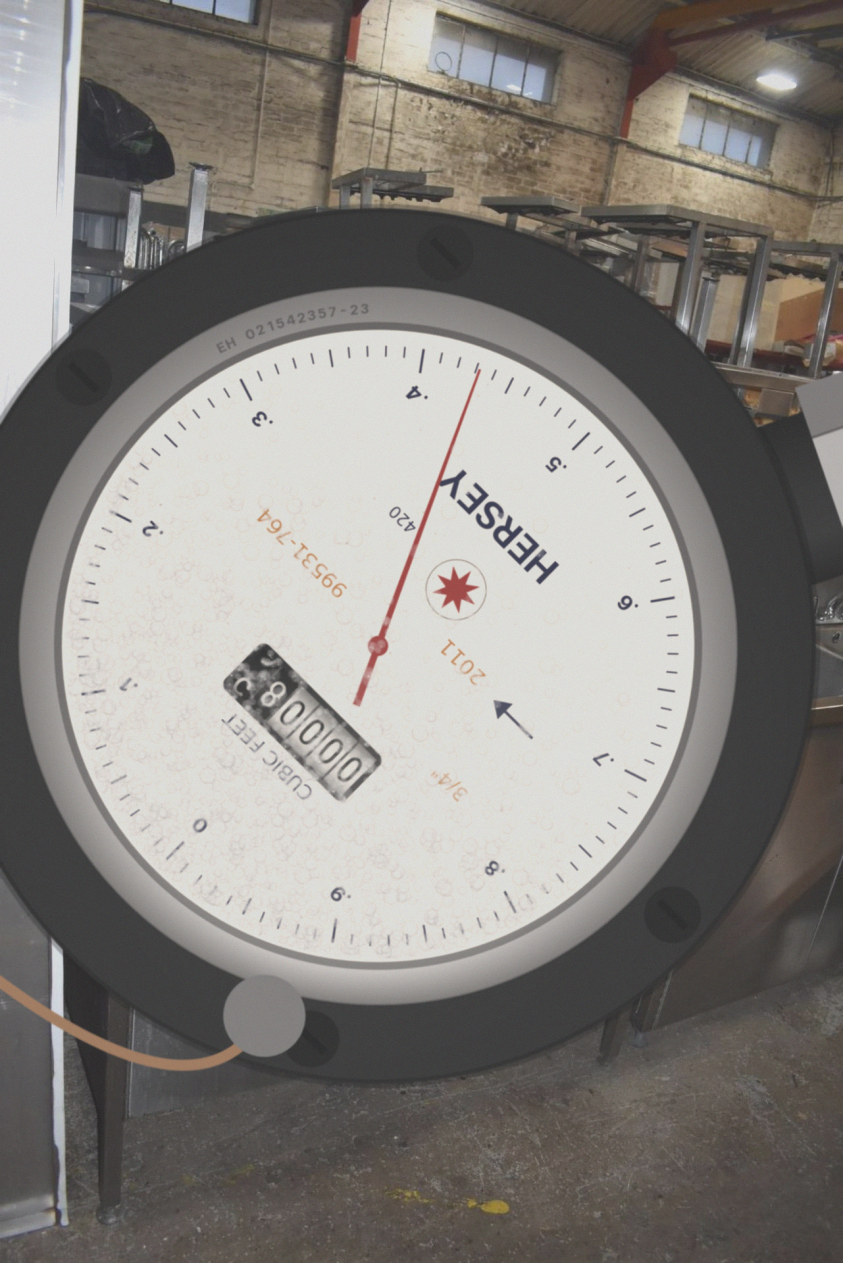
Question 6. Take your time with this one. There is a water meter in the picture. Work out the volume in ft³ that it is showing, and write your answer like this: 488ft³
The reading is 85.43ft³
